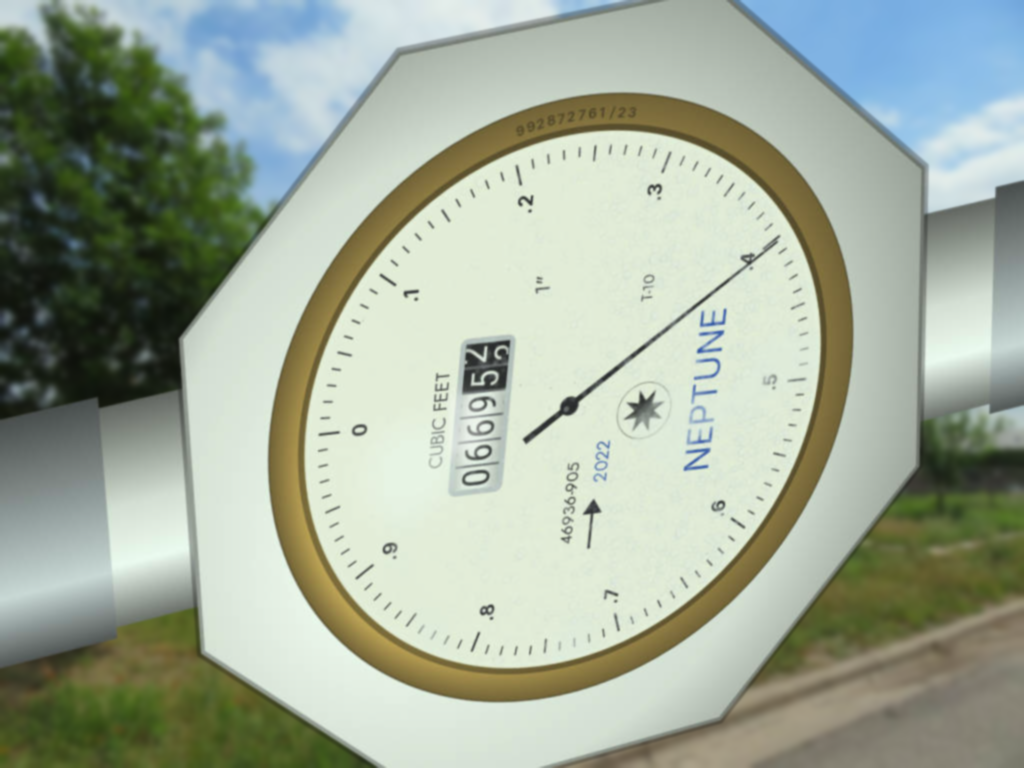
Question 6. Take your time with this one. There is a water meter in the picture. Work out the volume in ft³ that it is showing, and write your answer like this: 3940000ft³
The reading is 66952.40ft³
